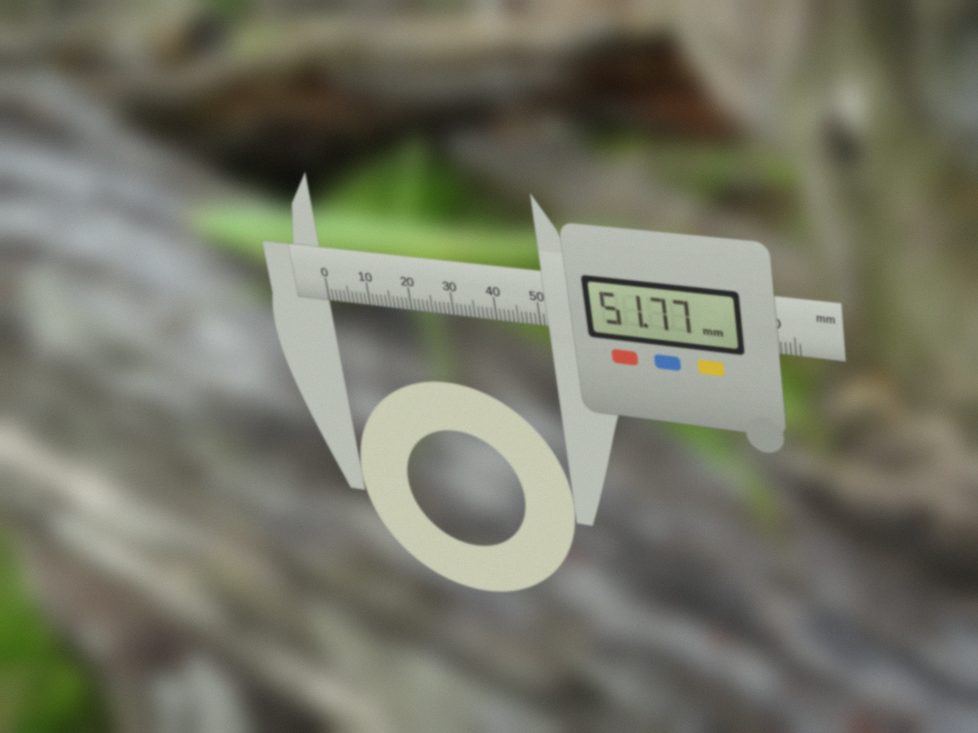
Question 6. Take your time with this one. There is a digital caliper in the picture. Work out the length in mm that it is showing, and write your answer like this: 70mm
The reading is 51.77mm
